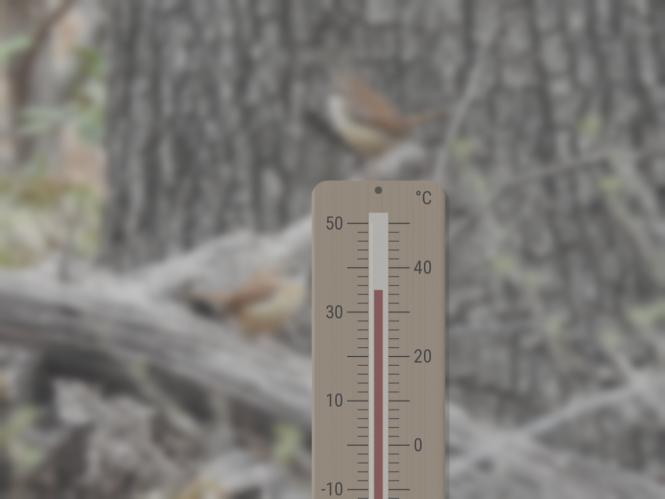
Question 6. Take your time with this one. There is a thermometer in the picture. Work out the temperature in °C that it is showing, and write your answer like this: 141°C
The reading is 35°C
